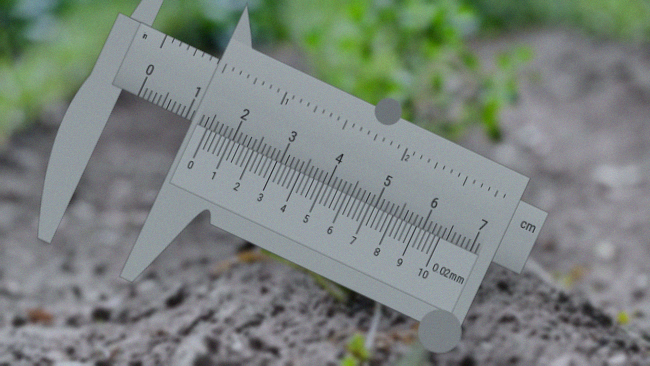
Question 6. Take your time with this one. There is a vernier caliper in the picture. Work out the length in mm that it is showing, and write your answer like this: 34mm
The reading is 14.6mm
